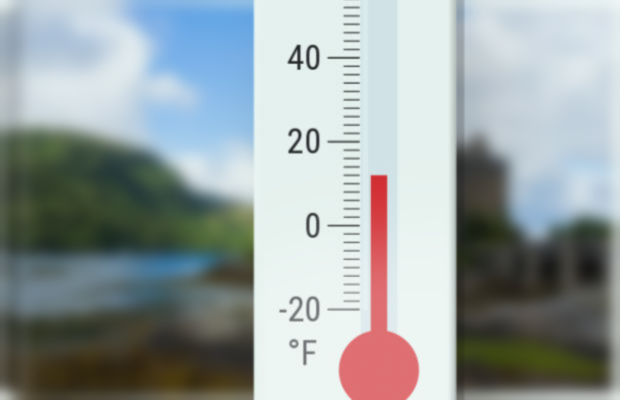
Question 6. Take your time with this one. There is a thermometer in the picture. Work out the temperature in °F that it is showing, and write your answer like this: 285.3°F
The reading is 12°F
